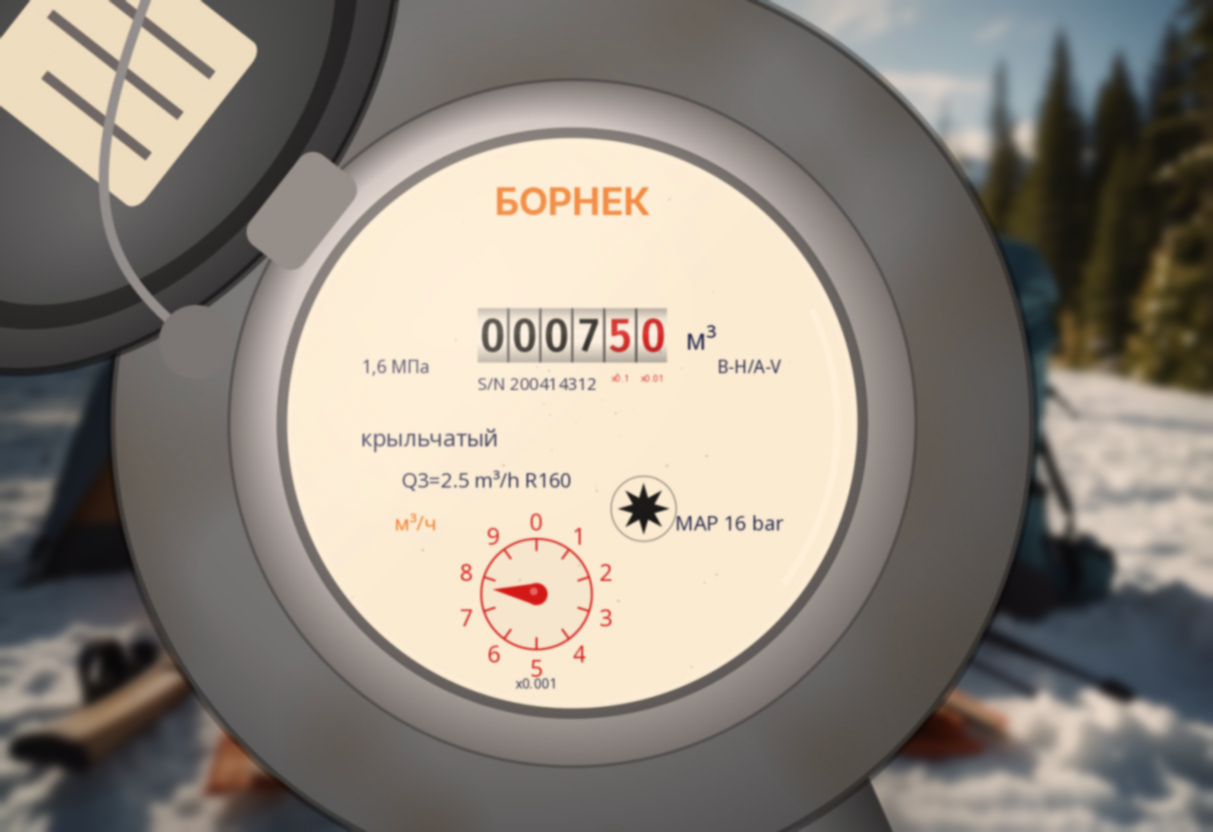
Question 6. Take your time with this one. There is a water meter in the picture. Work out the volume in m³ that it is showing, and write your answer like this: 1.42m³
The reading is 7.507m³
